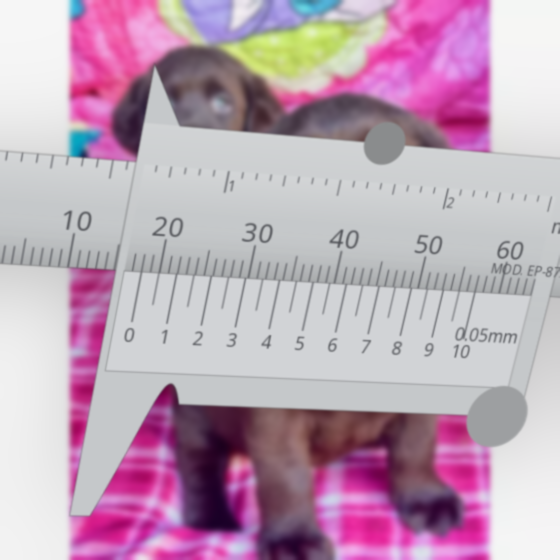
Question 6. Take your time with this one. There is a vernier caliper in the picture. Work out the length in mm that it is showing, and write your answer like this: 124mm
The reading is 18.0mm
